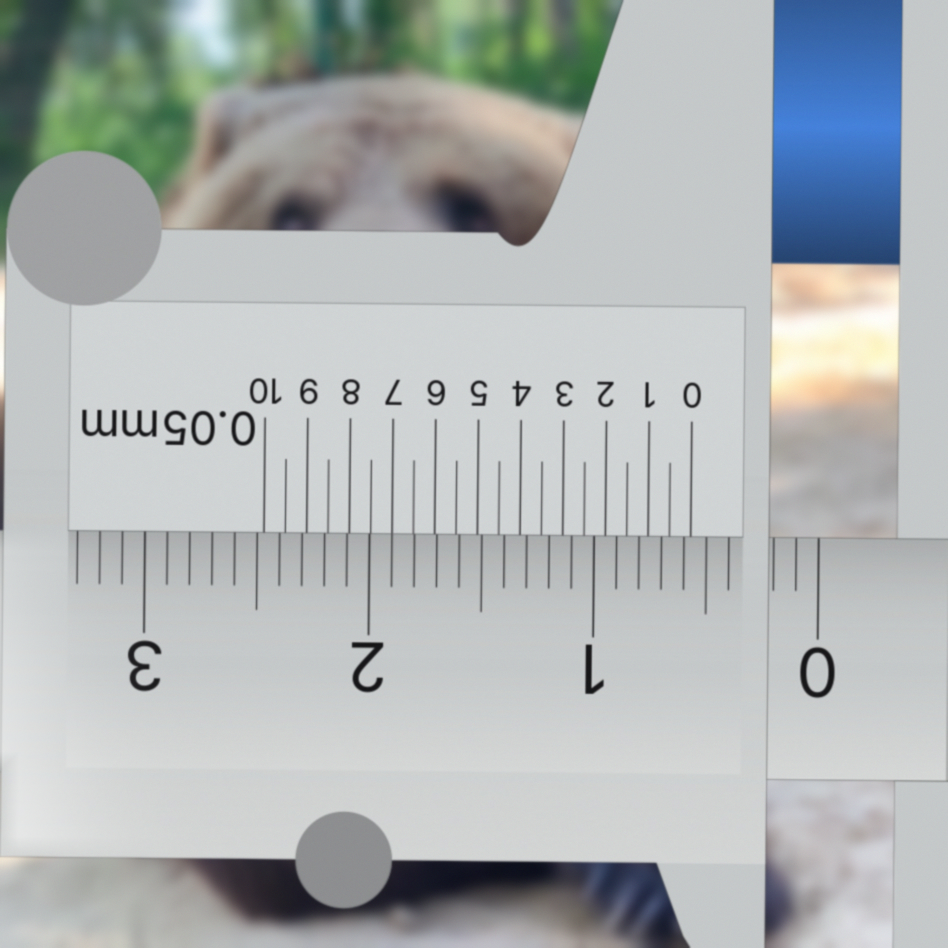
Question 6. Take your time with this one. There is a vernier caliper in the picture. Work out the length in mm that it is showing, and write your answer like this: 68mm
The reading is 5.7mm
